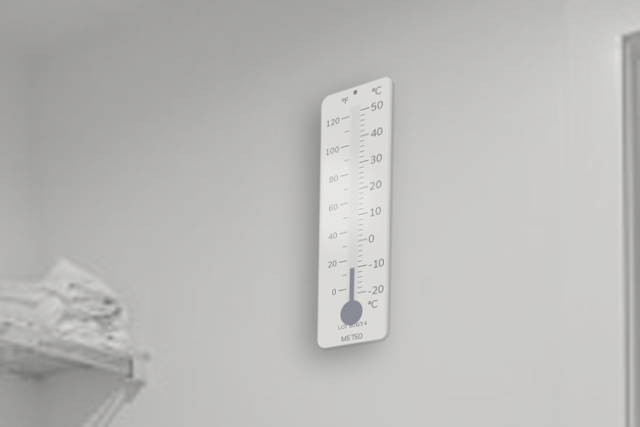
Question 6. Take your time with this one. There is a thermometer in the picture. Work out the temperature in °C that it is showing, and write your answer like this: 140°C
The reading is -10°C
